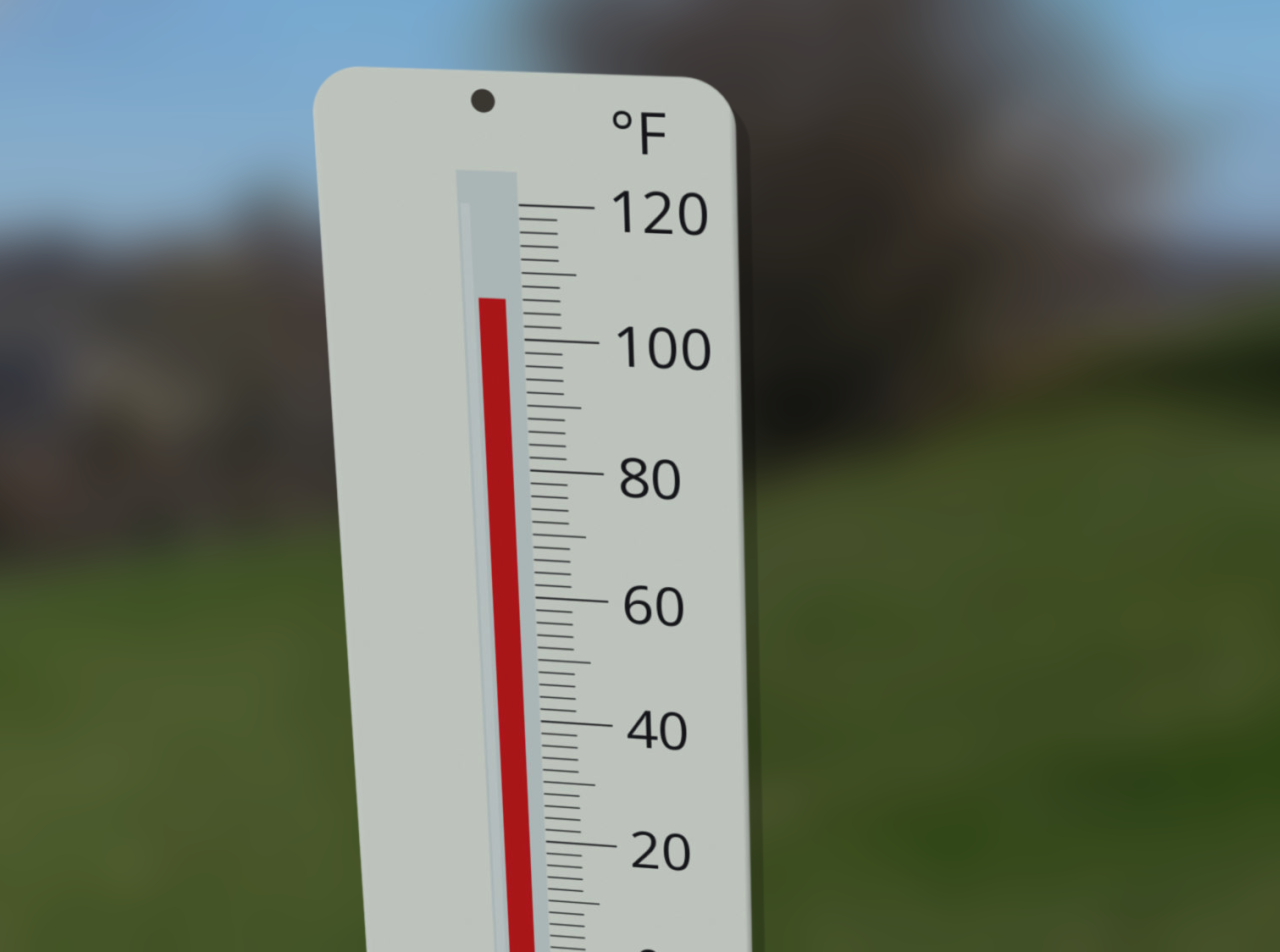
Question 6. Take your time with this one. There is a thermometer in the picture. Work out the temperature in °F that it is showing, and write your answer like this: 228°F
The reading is 106°F
